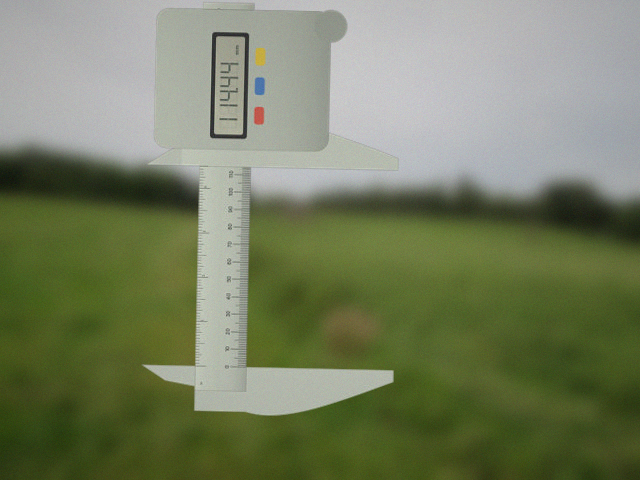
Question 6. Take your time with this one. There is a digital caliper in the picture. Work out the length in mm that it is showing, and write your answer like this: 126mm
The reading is 114.44mm
